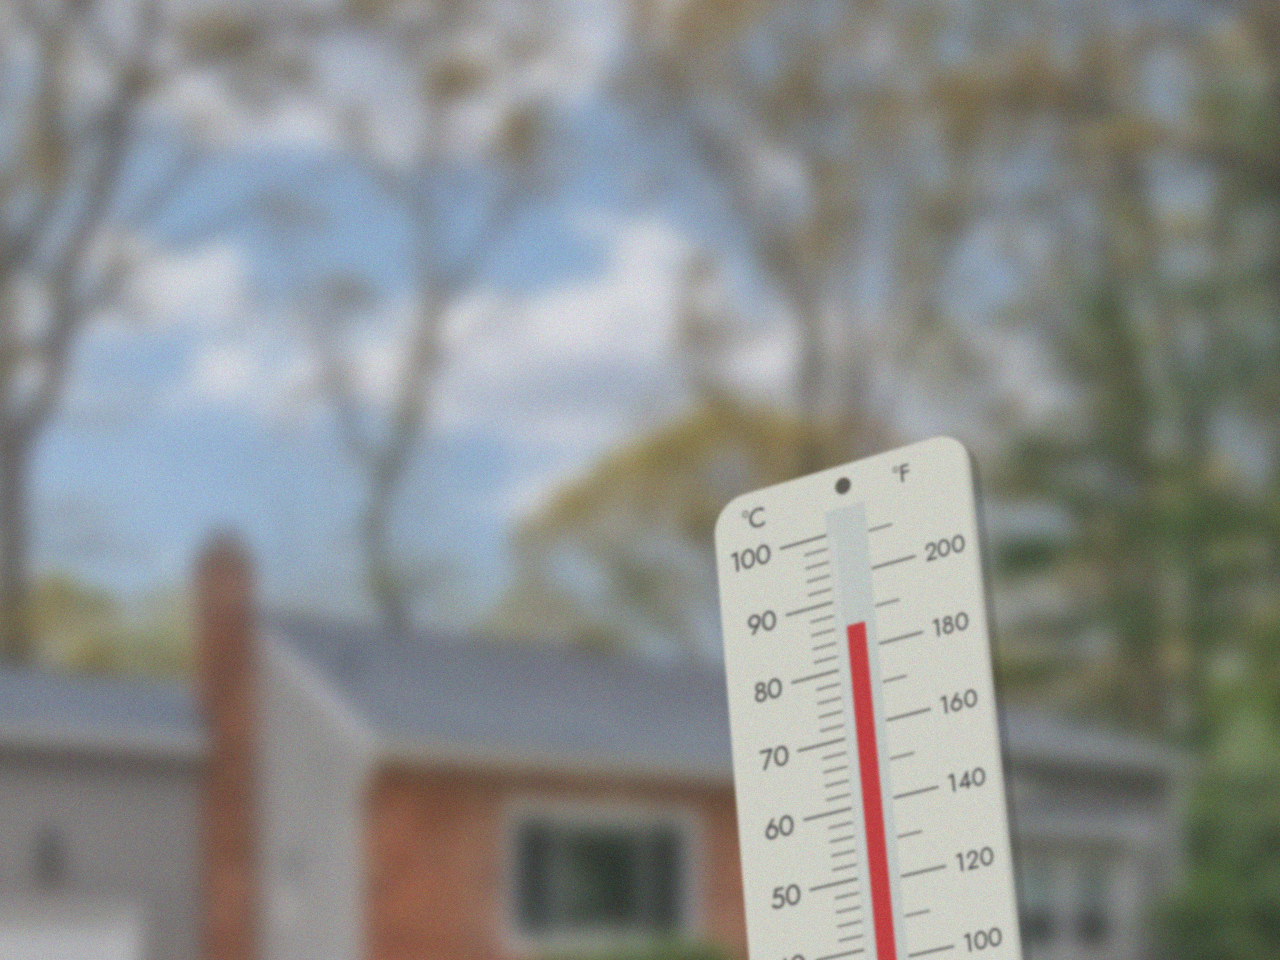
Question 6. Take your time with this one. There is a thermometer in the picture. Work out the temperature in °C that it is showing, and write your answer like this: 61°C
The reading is 86°C
